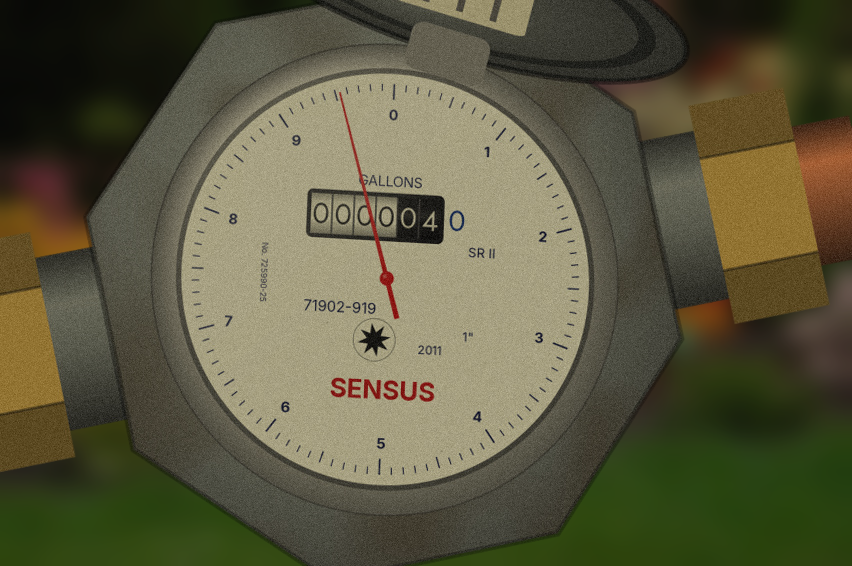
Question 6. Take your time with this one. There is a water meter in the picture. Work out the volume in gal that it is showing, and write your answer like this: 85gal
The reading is 39.5gal
